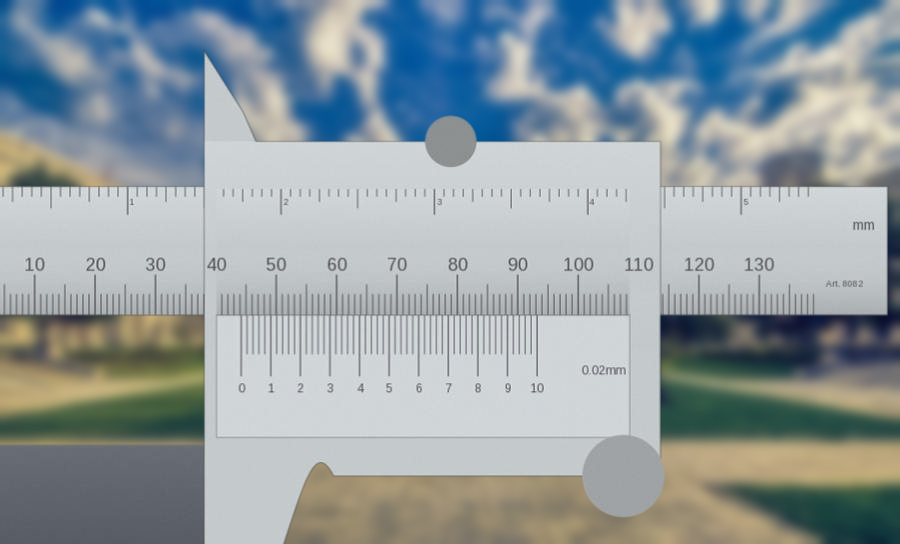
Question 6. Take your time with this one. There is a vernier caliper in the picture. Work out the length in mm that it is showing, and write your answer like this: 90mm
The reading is 44.2mm
